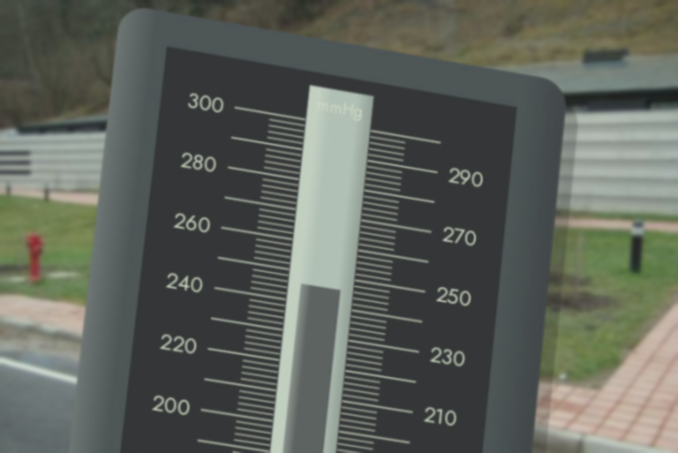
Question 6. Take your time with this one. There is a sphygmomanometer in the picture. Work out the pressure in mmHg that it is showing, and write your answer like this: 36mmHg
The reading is 246mmHg
